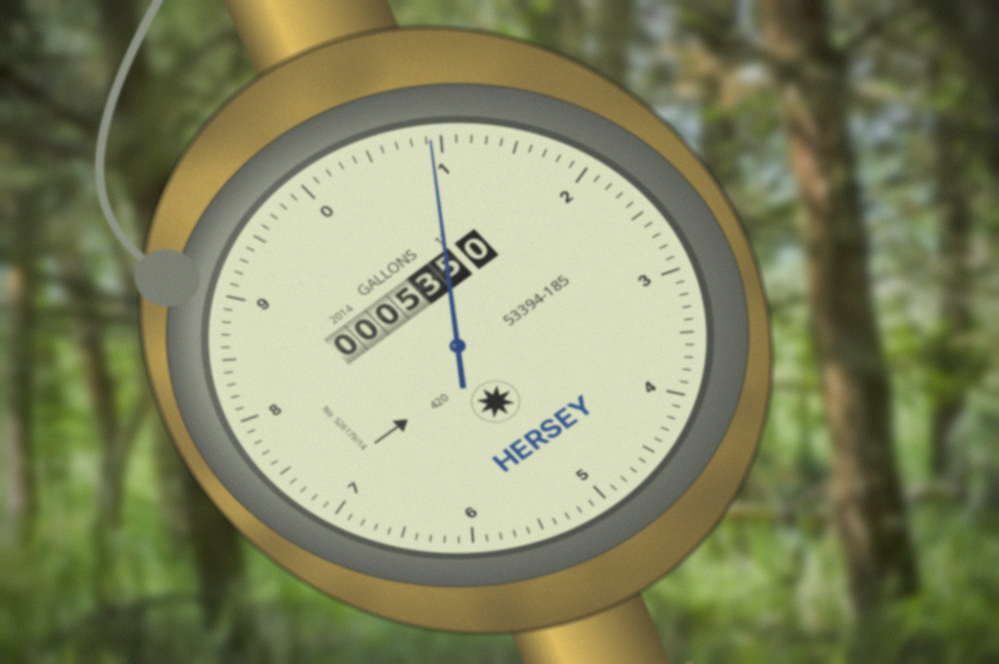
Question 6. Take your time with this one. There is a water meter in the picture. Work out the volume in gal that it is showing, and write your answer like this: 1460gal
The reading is 5350.9gal
